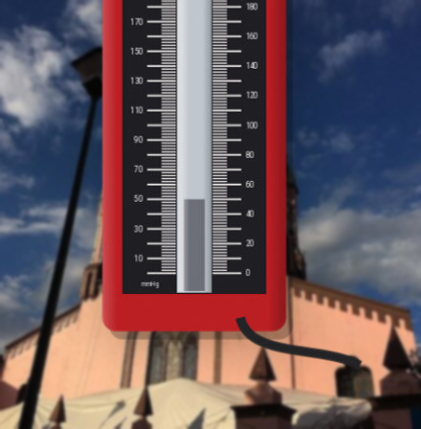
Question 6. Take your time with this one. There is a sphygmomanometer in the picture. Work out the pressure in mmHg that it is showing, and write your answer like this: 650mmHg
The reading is 50mmHg
